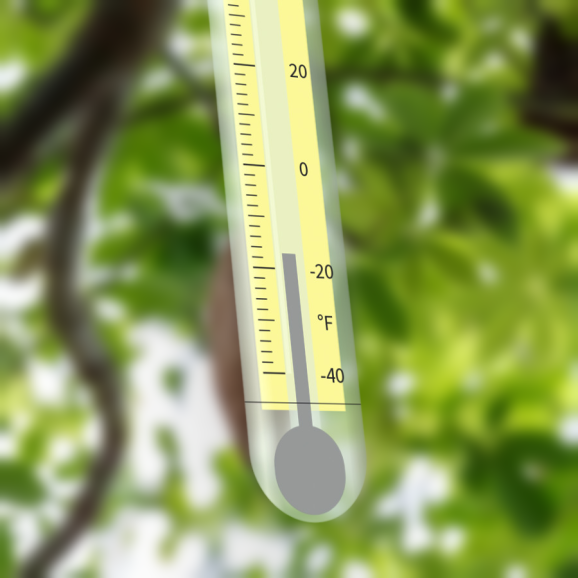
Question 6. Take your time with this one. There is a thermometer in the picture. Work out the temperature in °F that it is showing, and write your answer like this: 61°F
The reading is -17°F
